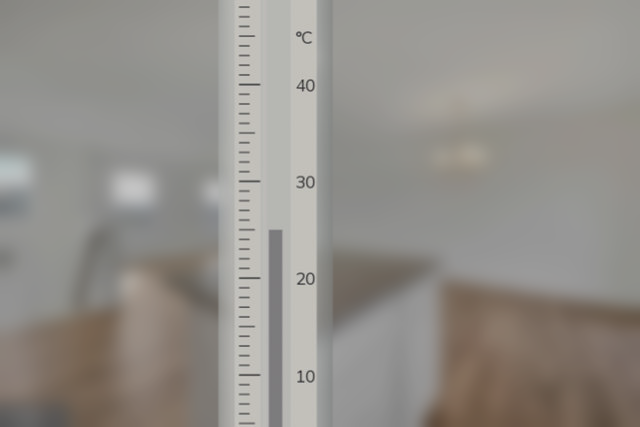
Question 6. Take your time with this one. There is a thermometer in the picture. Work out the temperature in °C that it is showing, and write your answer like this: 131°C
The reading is 25°C
